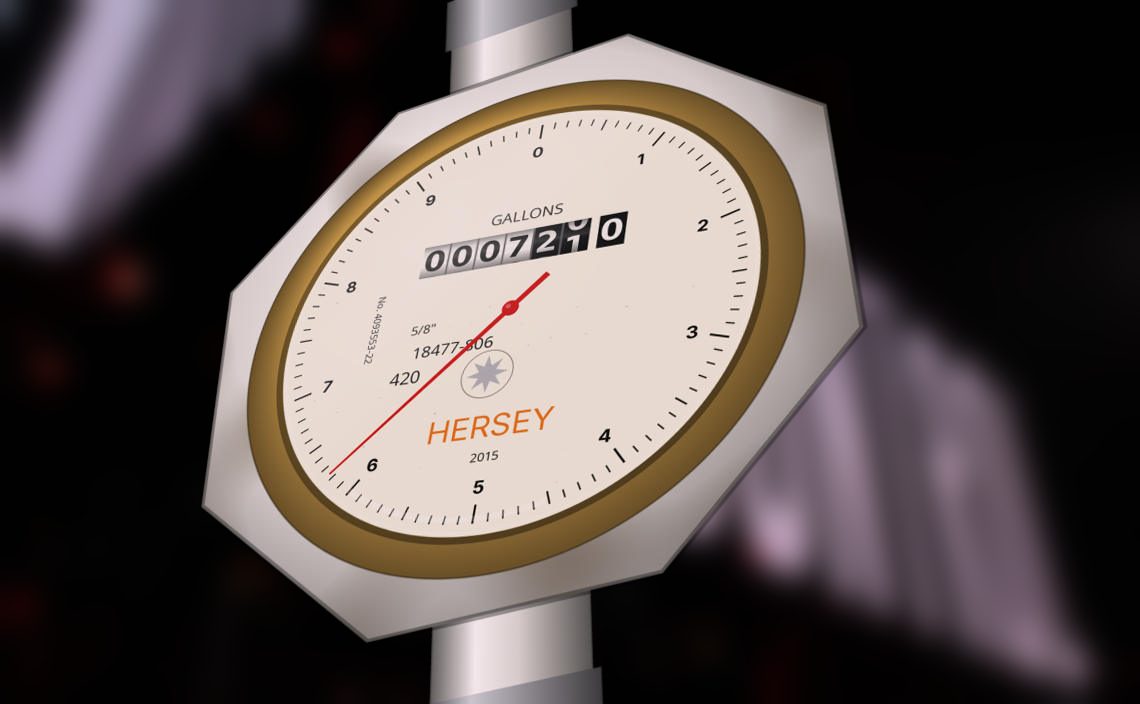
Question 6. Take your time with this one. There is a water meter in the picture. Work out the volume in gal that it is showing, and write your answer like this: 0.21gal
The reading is 7206.2gal
